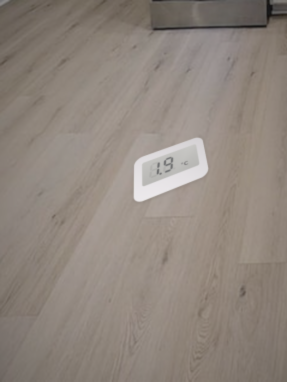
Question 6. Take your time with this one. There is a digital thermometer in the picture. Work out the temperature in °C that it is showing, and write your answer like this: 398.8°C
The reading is 1.9°C
